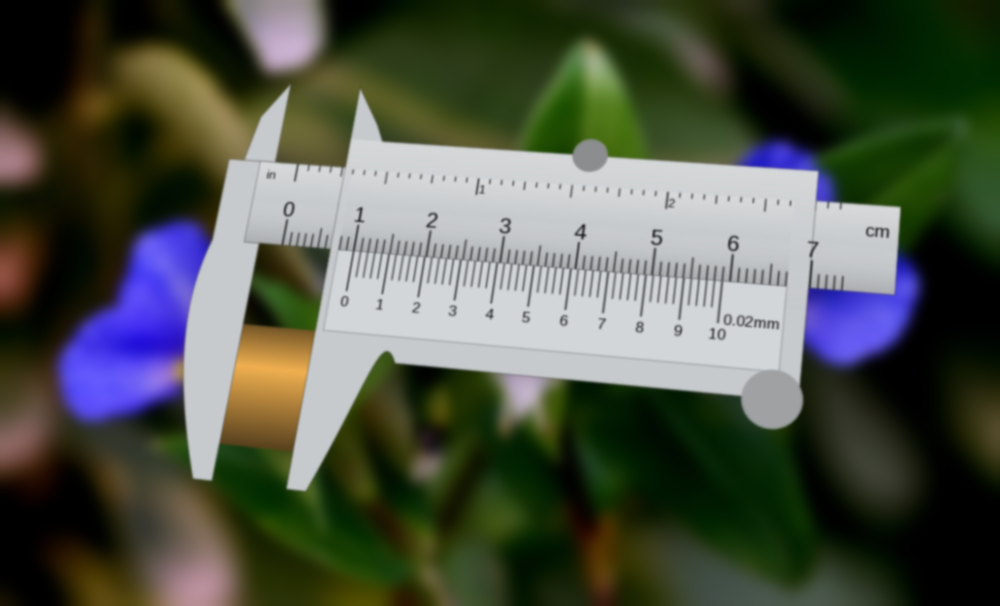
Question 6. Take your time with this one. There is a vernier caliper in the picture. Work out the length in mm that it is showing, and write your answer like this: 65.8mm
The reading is 10.0mm
